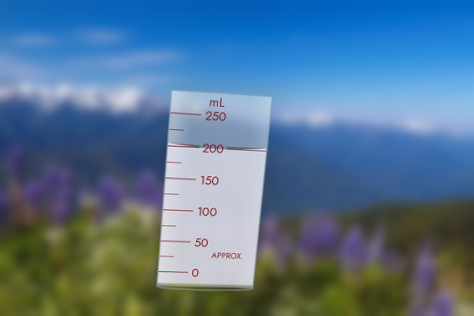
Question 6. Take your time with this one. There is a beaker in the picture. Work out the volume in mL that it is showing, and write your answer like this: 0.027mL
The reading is 200mL
